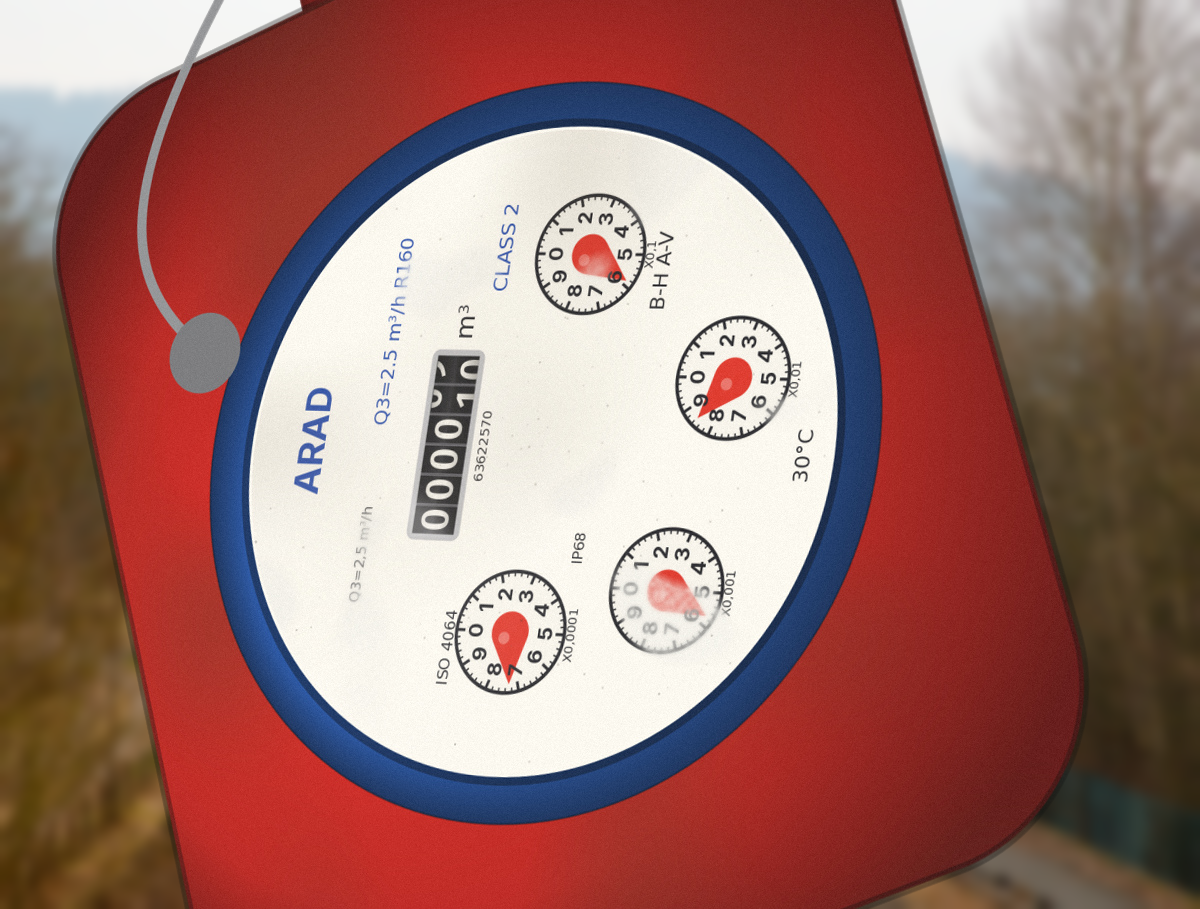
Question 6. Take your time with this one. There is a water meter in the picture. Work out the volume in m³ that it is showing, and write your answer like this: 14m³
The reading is 9.5857m³
